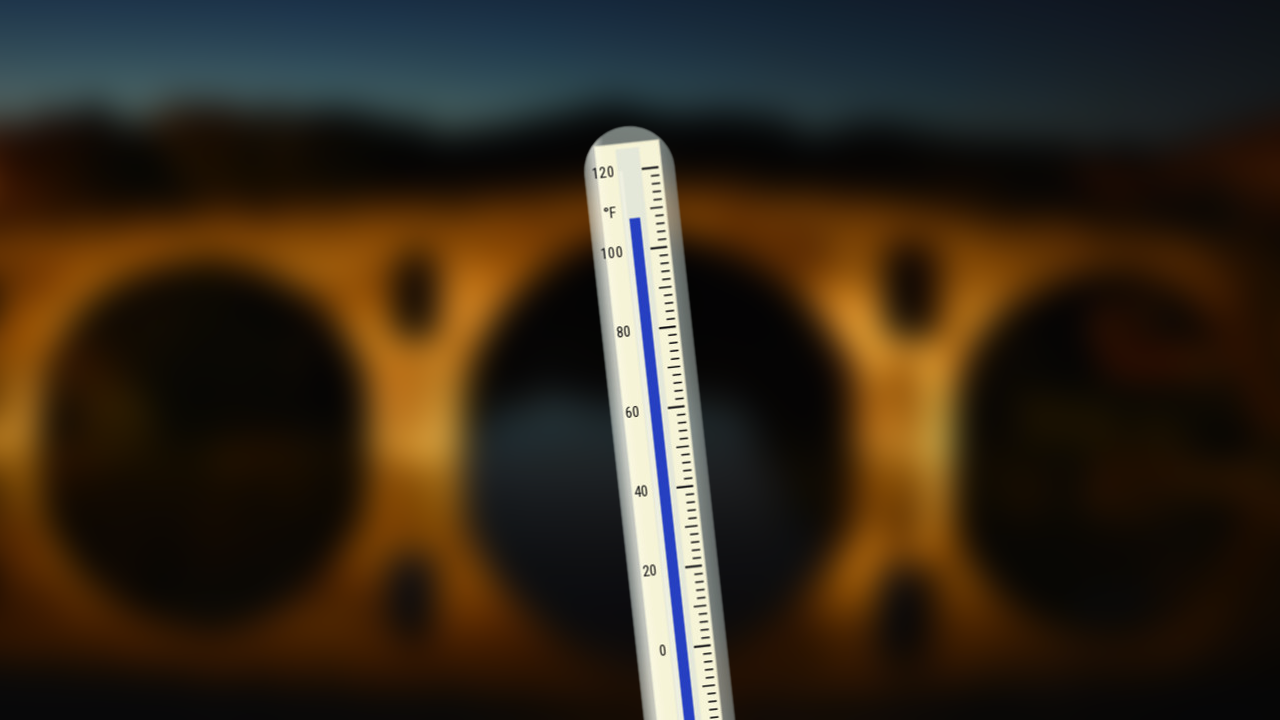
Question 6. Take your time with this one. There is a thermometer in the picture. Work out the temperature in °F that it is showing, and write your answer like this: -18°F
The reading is 108°F
